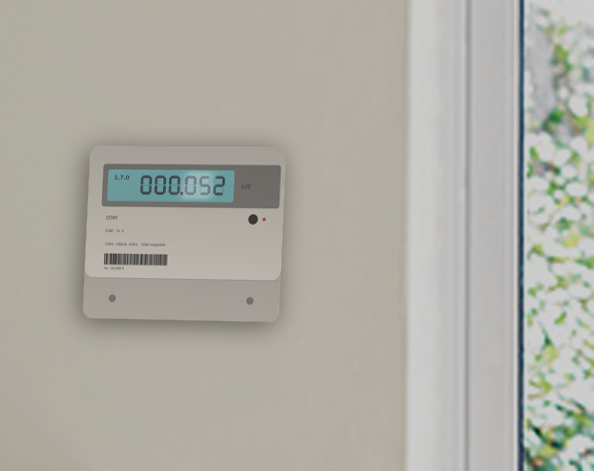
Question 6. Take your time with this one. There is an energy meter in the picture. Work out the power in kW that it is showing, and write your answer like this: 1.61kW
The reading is 0.052kW
